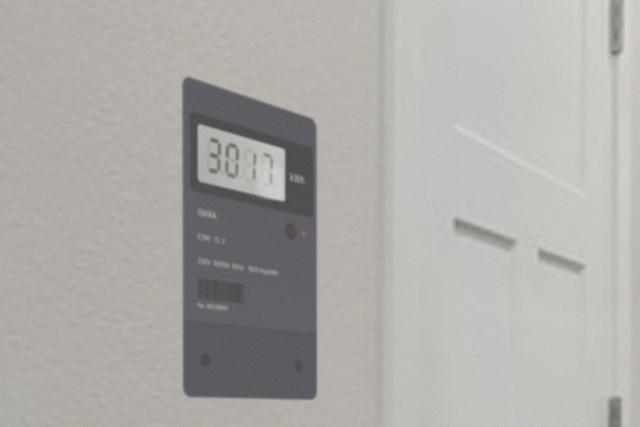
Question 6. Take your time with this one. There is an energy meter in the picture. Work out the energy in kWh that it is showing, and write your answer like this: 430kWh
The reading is 3017kWh
